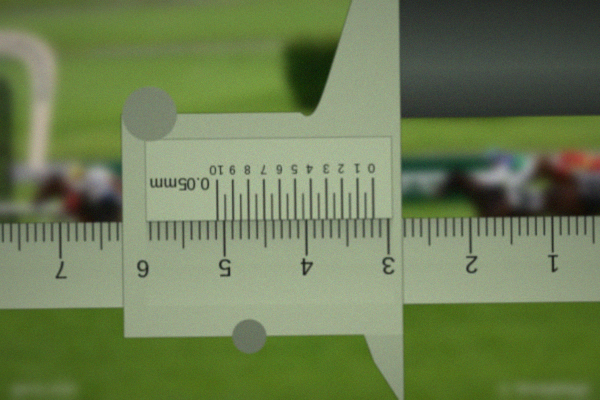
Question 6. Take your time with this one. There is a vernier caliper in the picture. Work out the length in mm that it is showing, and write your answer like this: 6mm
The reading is 31.8mm
